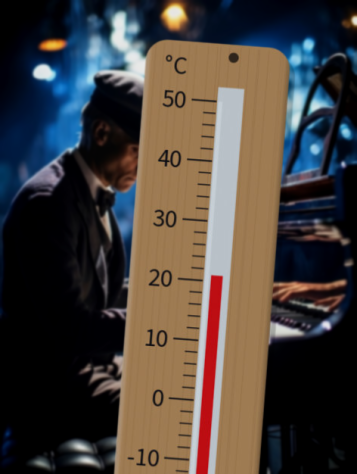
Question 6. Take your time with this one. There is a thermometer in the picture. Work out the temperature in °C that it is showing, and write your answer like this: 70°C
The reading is 21°C
